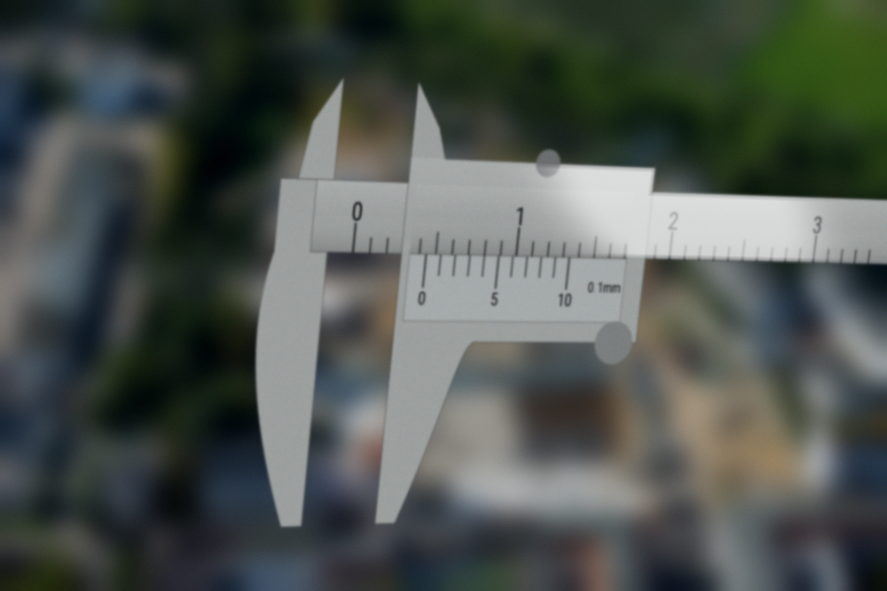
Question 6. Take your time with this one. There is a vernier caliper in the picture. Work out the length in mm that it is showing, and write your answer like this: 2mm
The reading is 4.4mm
